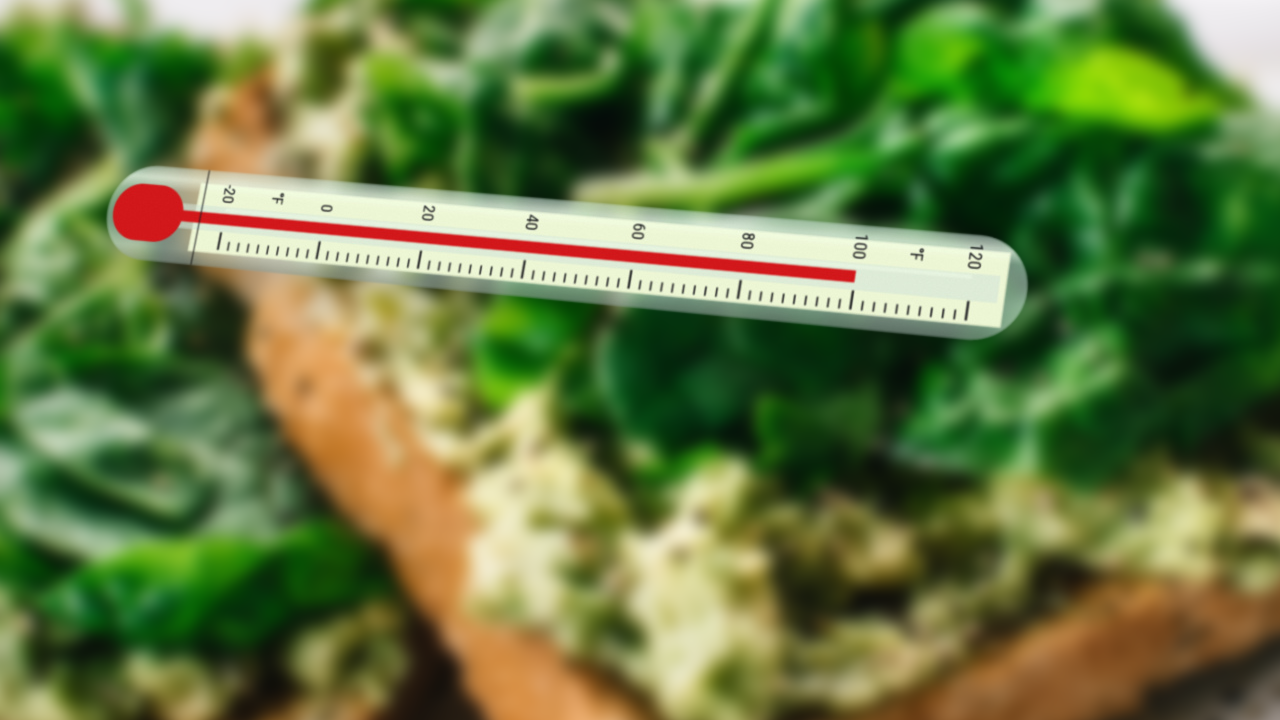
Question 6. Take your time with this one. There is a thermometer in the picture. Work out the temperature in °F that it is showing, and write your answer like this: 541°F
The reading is 100°F
